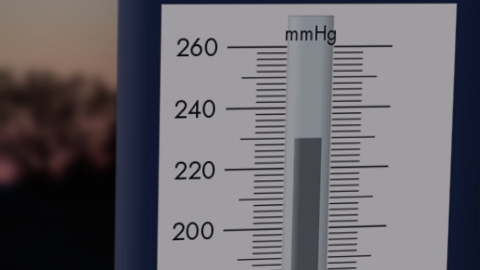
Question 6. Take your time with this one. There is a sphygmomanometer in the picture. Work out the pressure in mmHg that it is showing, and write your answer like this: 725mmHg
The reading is 230mmHg
